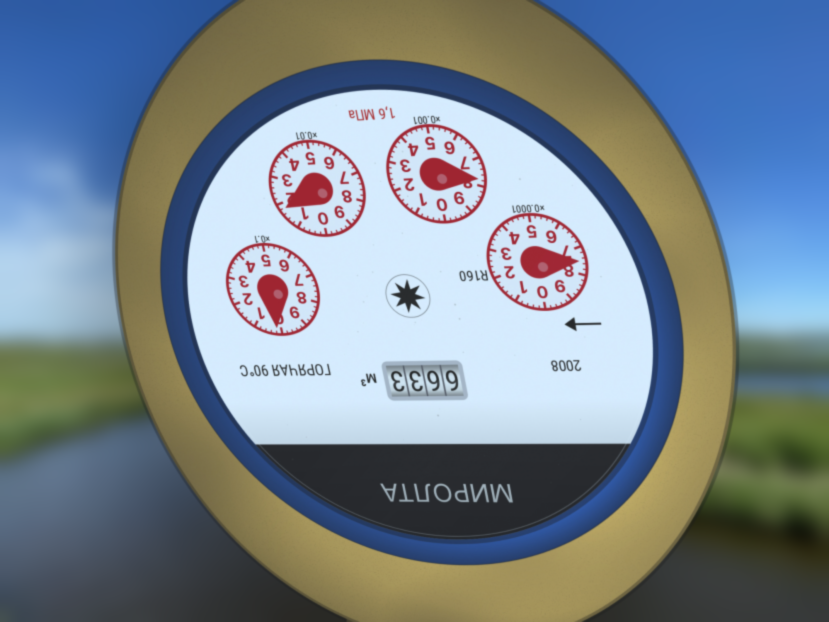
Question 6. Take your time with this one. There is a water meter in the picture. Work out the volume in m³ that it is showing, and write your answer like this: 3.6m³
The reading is 6633.0177m³
